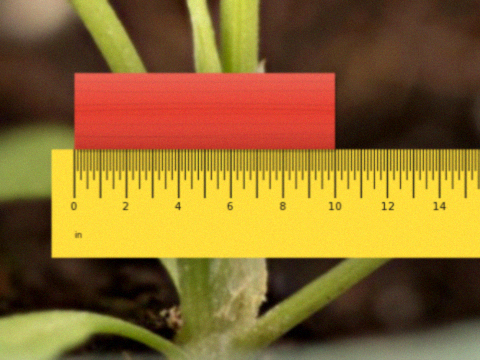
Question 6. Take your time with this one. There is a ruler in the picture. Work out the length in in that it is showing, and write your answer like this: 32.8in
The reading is 10in
